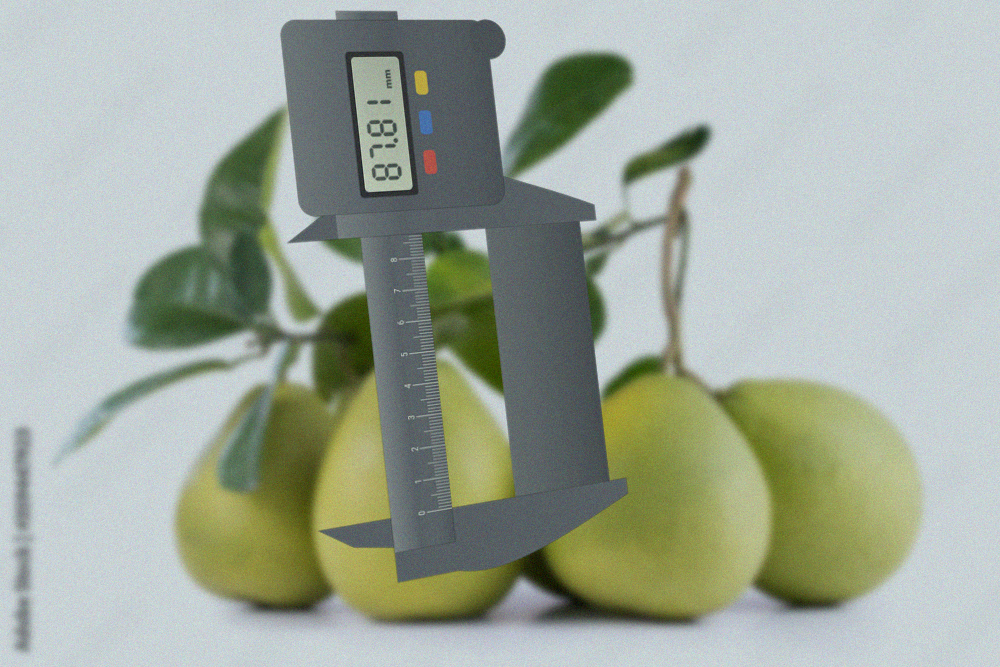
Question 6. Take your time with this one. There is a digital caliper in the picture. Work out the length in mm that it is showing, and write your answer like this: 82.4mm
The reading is 87.81mm
